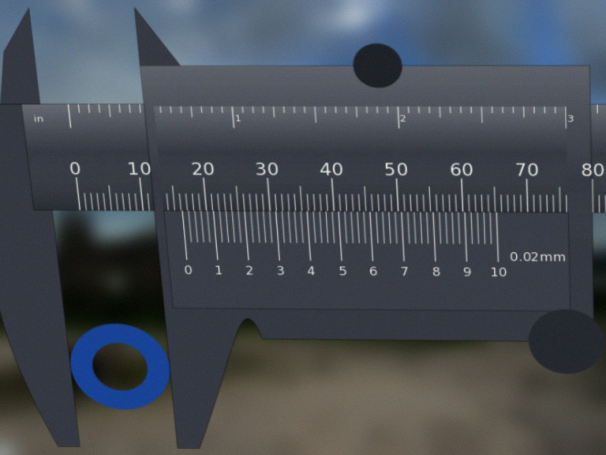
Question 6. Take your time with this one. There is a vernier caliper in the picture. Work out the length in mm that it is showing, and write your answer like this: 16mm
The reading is 16.2mm
